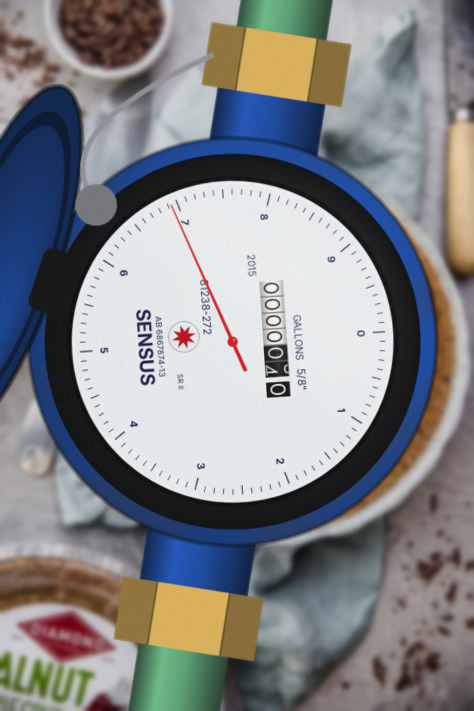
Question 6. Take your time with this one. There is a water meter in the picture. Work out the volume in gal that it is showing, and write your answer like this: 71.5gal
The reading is 36.9gal
